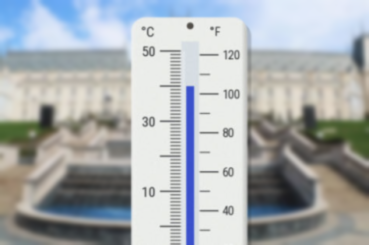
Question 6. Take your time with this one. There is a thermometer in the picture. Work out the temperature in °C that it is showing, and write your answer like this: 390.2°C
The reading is 40°C
